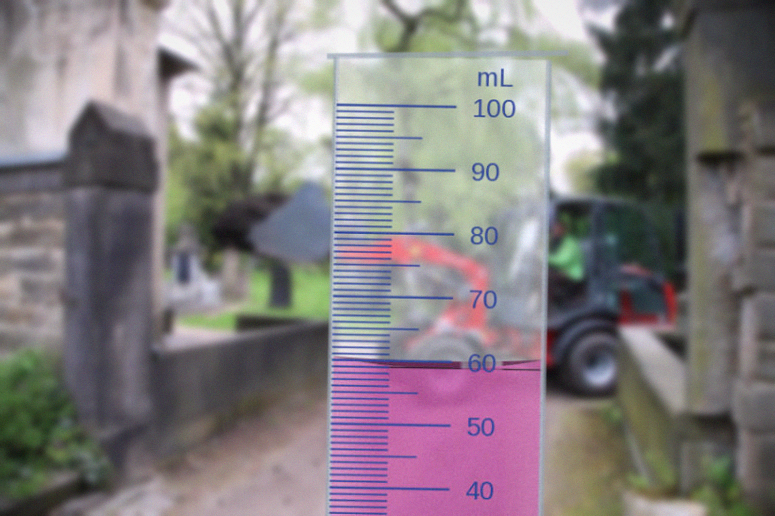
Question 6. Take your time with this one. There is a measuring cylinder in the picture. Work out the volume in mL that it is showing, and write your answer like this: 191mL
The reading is 59mL
